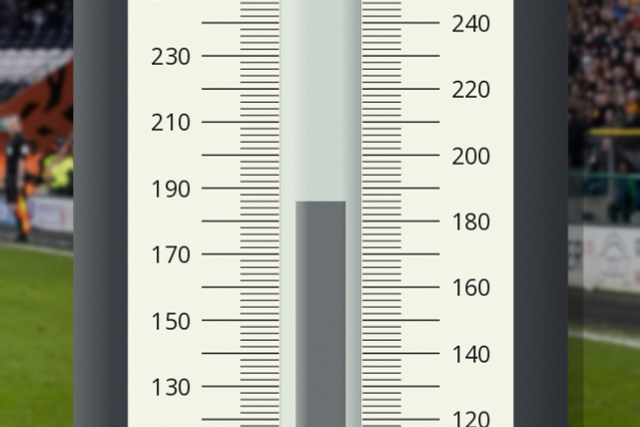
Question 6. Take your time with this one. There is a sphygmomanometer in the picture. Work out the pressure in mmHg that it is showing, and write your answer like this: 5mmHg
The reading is 186mmHg
